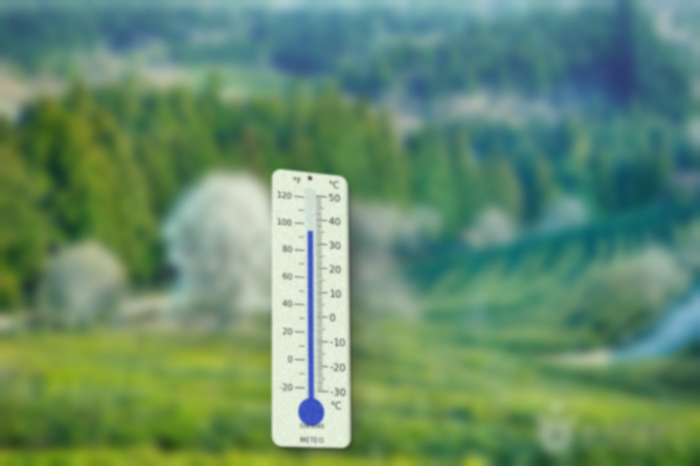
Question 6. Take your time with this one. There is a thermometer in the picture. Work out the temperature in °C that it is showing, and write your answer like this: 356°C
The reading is 35°C
